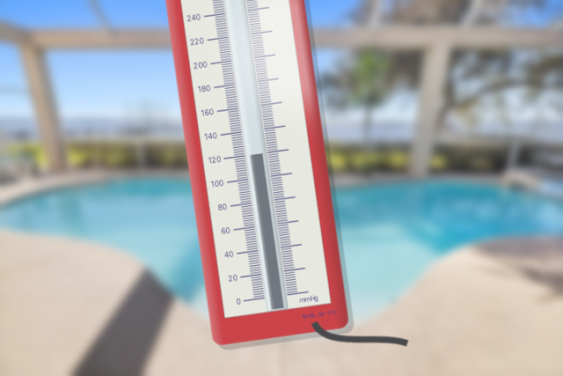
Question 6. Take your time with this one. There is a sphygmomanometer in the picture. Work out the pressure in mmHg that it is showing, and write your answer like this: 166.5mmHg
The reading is 120mmHg
